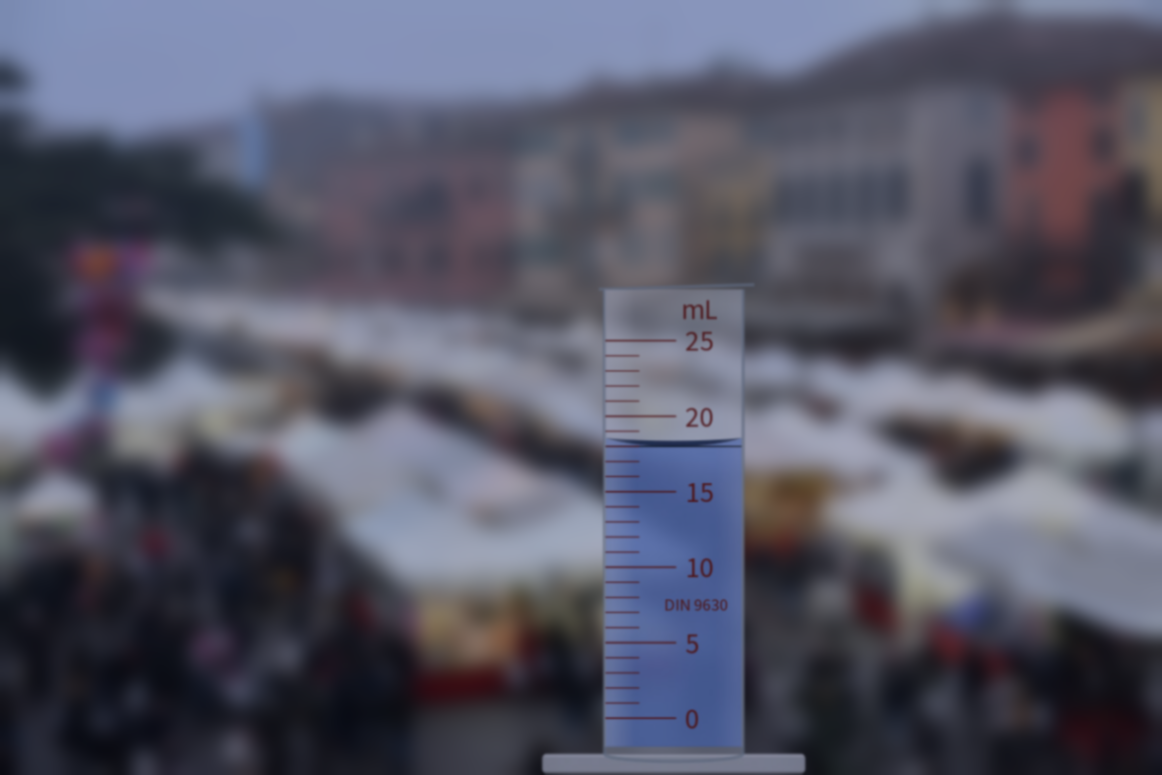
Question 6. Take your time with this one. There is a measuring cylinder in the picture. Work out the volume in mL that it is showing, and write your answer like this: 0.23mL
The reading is 18mL
